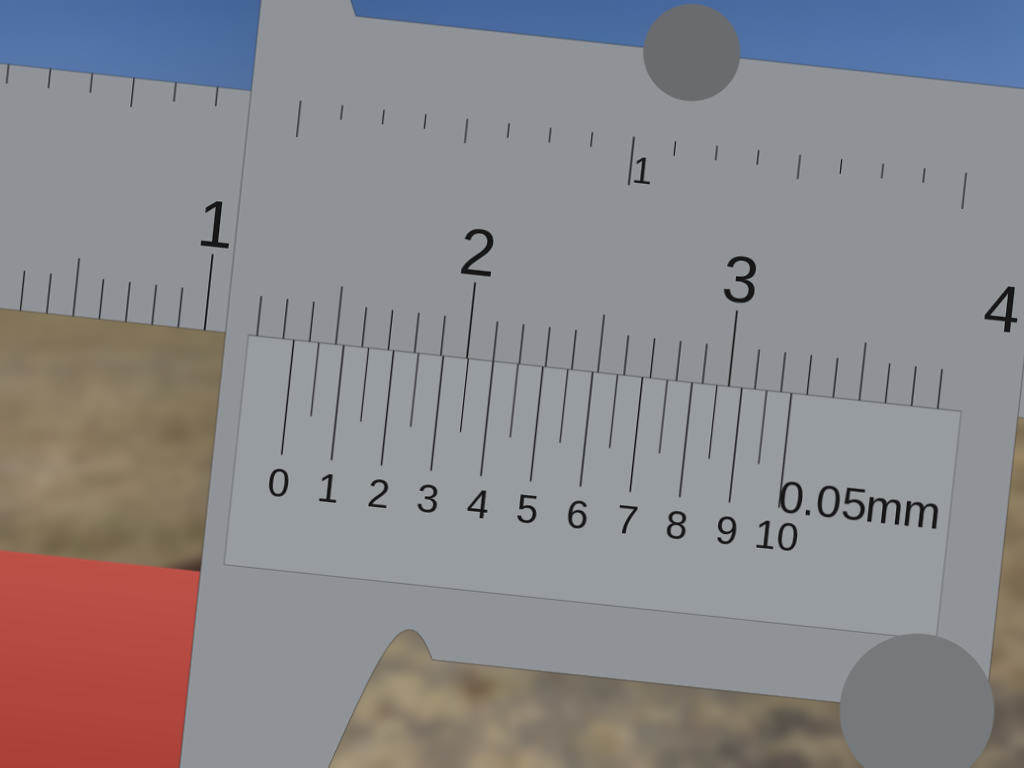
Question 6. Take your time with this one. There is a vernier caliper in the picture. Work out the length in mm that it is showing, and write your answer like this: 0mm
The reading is 13.40mm
